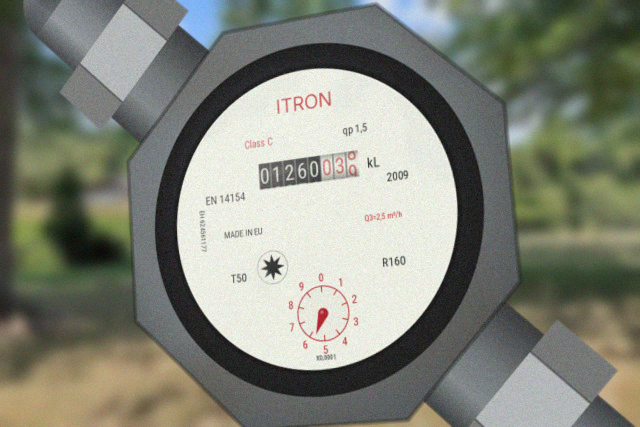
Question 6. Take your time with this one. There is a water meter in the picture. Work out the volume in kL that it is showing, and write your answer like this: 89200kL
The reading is 1260.0385kL
